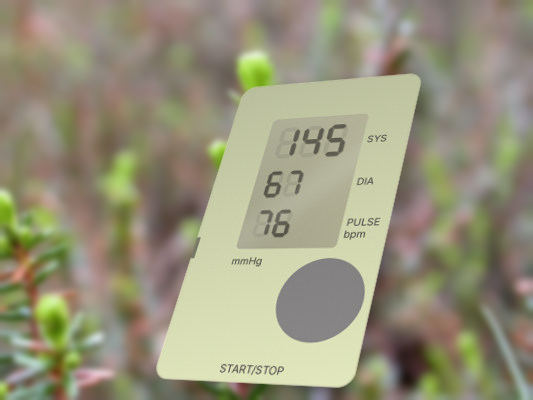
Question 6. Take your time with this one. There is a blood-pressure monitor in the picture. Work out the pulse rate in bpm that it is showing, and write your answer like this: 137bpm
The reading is 76bpm
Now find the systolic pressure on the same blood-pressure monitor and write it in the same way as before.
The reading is 145mmHg
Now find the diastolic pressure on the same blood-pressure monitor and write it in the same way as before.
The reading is 67mmHg
